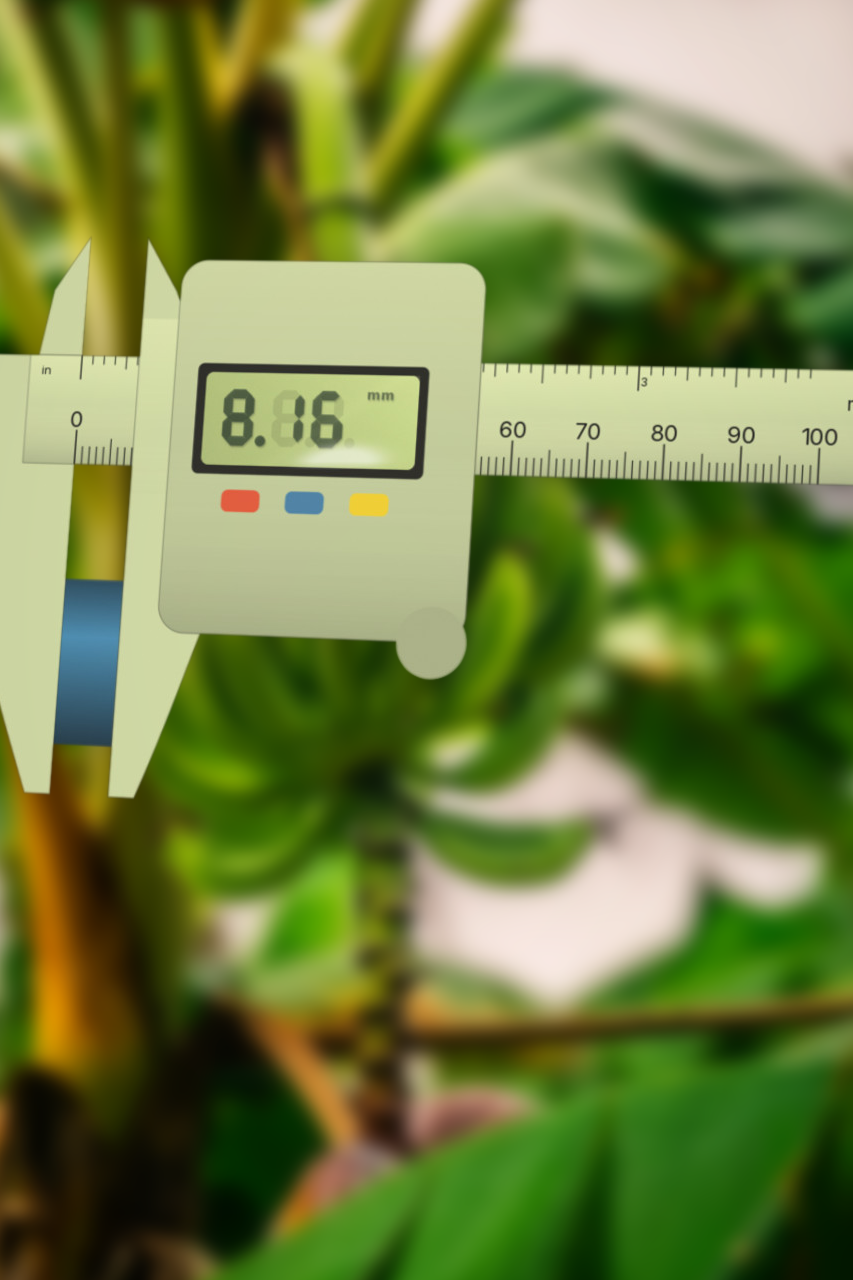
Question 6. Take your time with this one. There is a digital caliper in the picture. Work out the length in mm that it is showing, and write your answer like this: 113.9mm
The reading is 8.16mm
